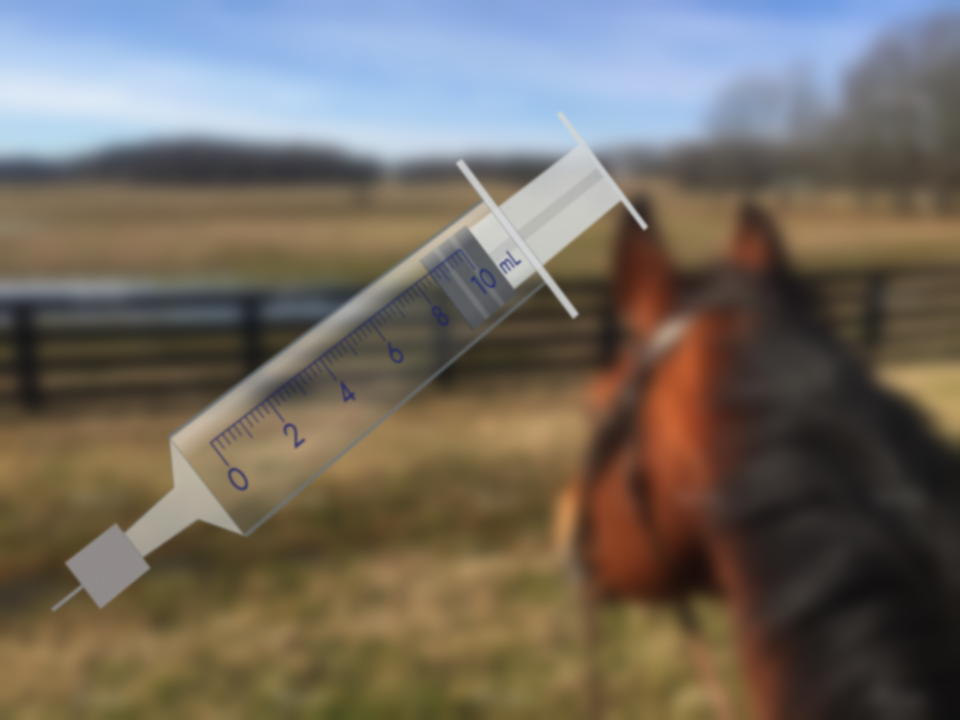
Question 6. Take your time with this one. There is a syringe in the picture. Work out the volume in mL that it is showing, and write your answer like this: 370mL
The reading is 8.6mL
